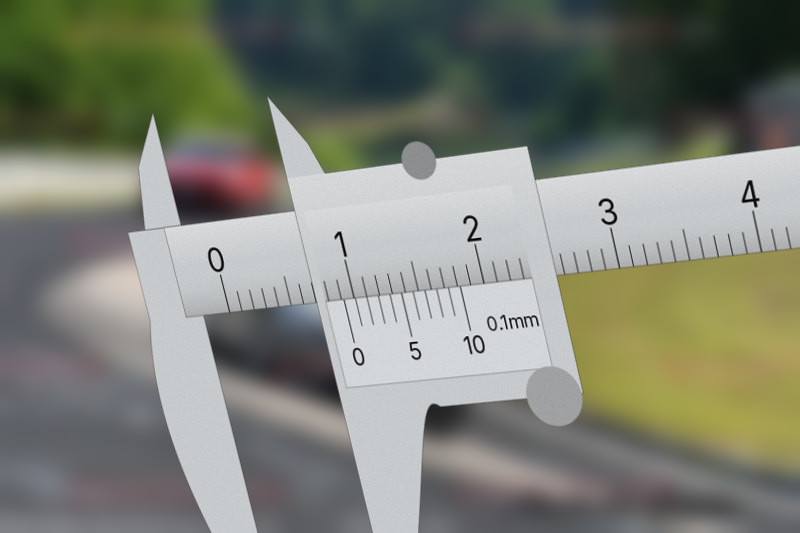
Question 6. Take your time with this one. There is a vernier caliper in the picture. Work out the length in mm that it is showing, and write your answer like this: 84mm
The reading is 9.2mm
